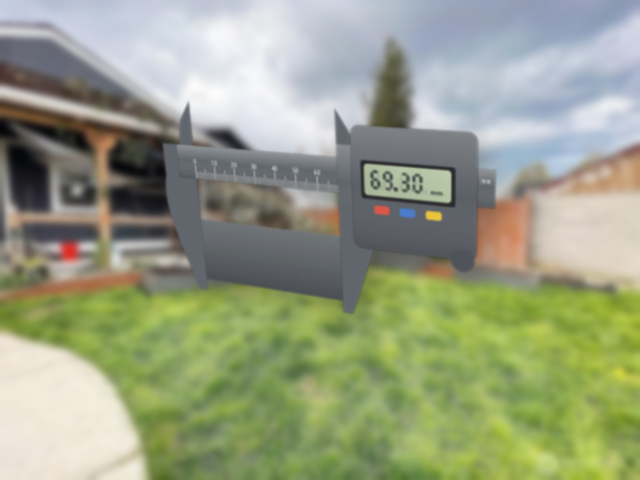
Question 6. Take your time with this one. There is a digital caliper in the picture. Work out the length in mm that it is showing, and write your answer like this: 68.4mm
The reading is 69.30mm
